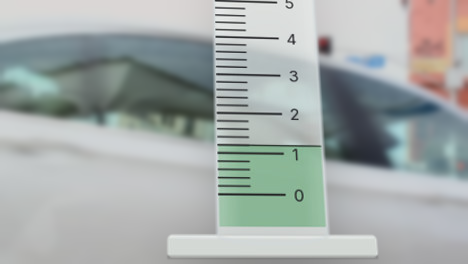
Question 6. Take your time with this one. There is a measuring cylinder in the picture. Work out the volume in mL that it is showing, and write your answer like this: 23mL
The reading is 1.2mL
